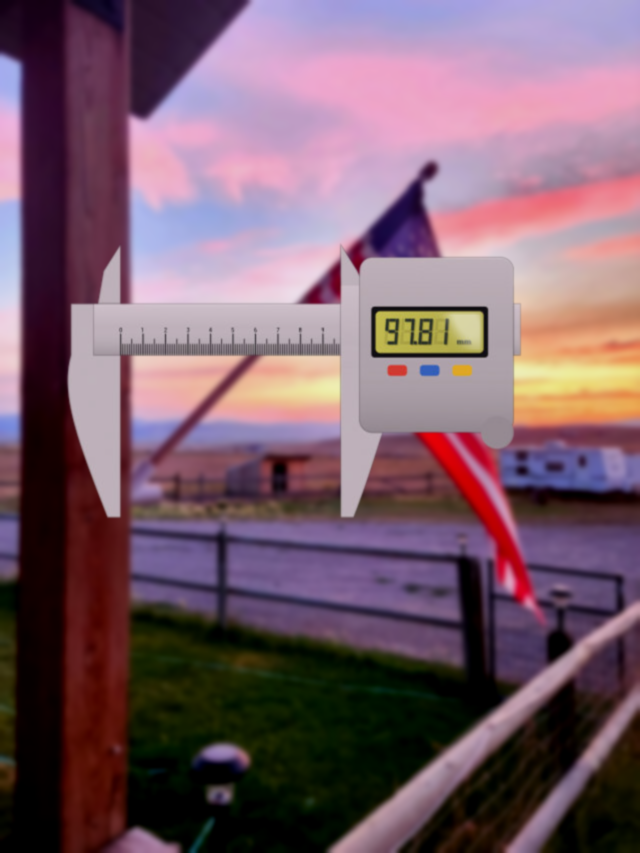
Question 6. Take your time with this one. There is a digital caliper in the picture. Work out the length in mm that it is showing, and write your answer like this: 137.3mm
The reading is 97.81mm
